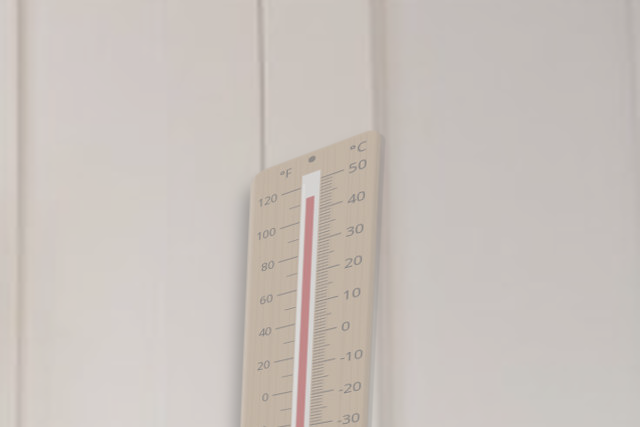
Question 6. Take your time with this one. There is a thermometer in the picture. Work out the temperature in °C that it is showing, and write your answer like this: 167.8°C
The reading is 45°C
